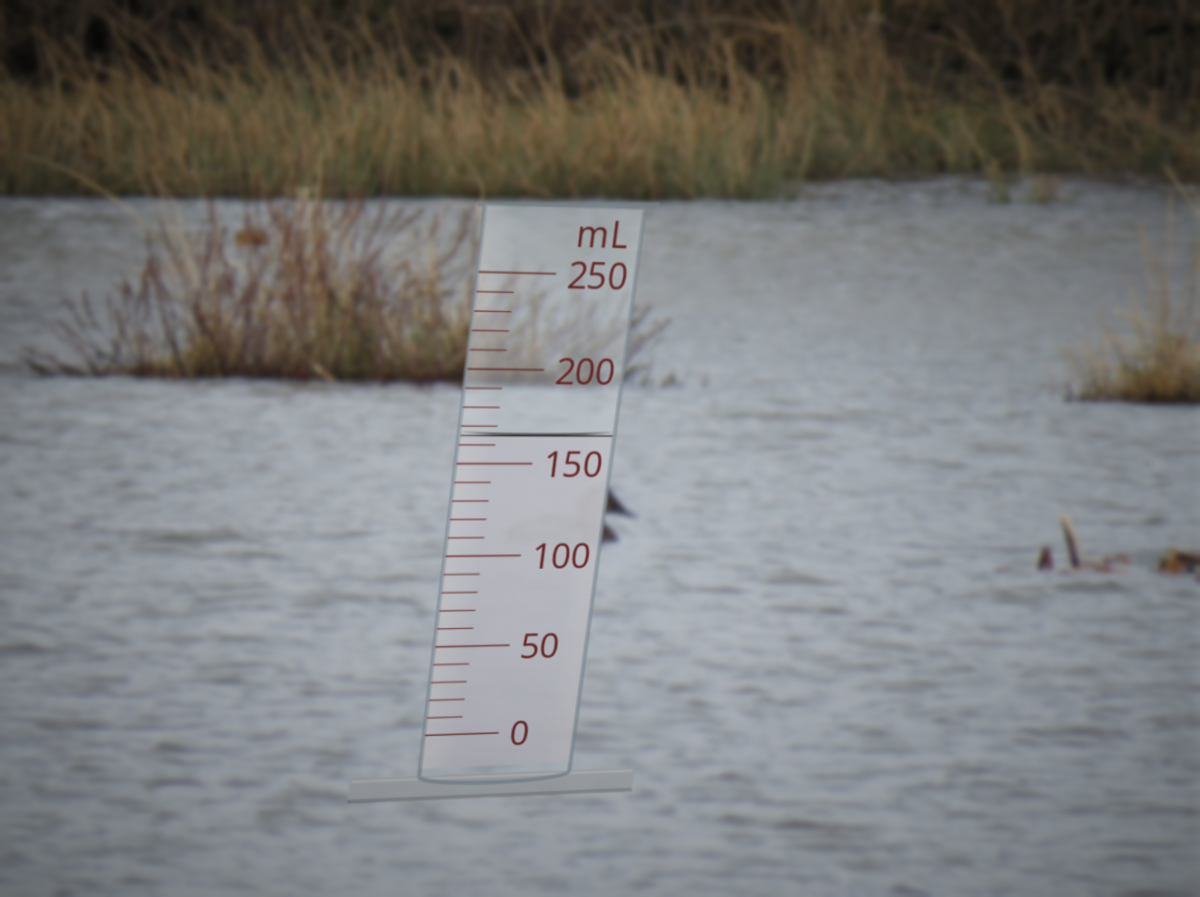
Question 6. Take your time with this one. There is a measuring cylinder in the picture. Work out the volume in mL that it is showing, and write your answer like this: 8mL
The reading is 165mL
